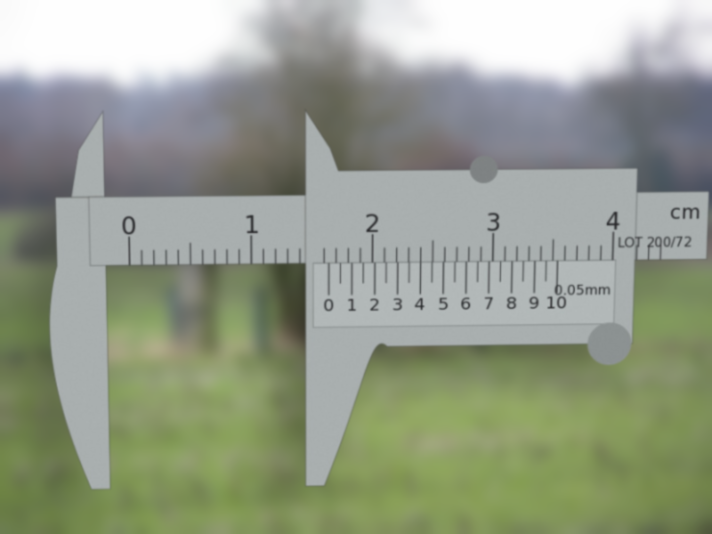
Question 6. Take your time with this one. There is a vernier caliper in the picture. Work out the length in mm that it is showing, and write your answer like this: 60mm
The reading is 16.4mm
